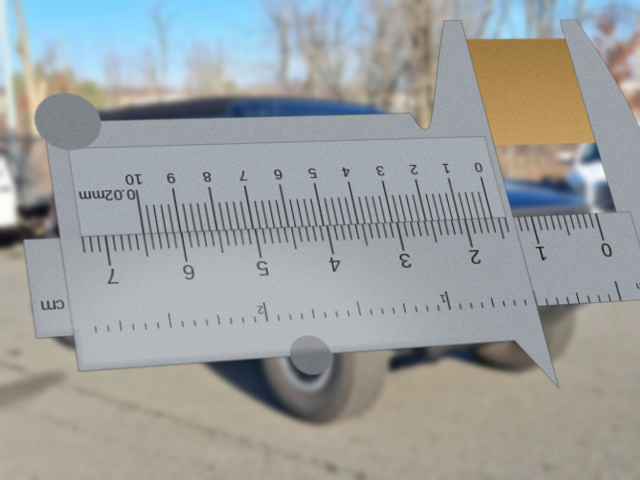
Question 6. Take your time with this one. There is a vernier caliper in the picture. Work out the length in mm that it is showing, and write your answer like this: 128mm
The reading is 16.0mm
